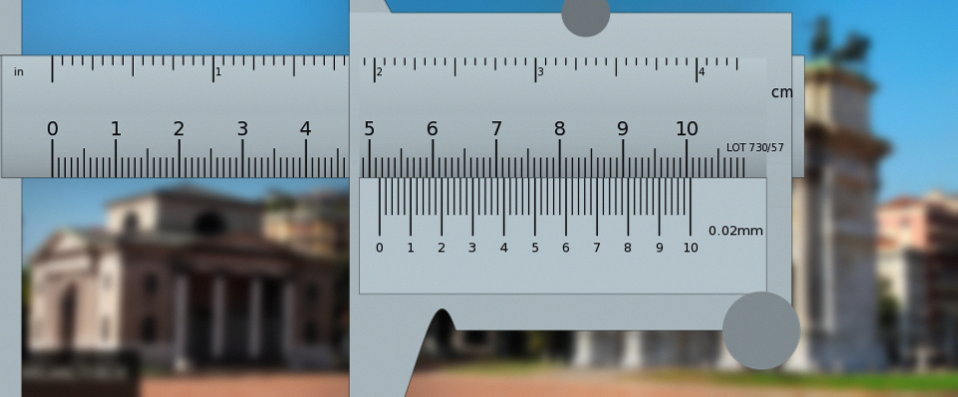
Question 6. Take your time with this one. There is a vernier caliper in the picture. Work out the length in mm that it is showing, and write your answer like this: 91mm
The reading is 51.6mm
